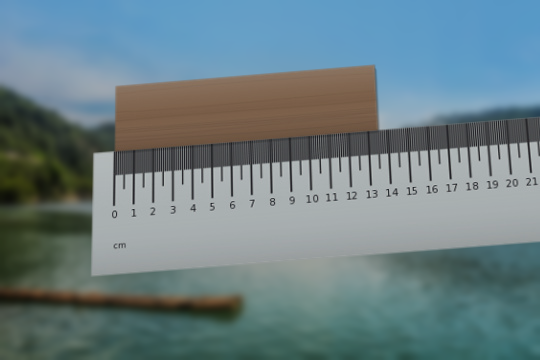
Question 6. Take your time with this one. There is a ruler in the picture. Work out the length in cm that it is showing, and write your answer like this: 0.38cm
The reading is 13.5cm
